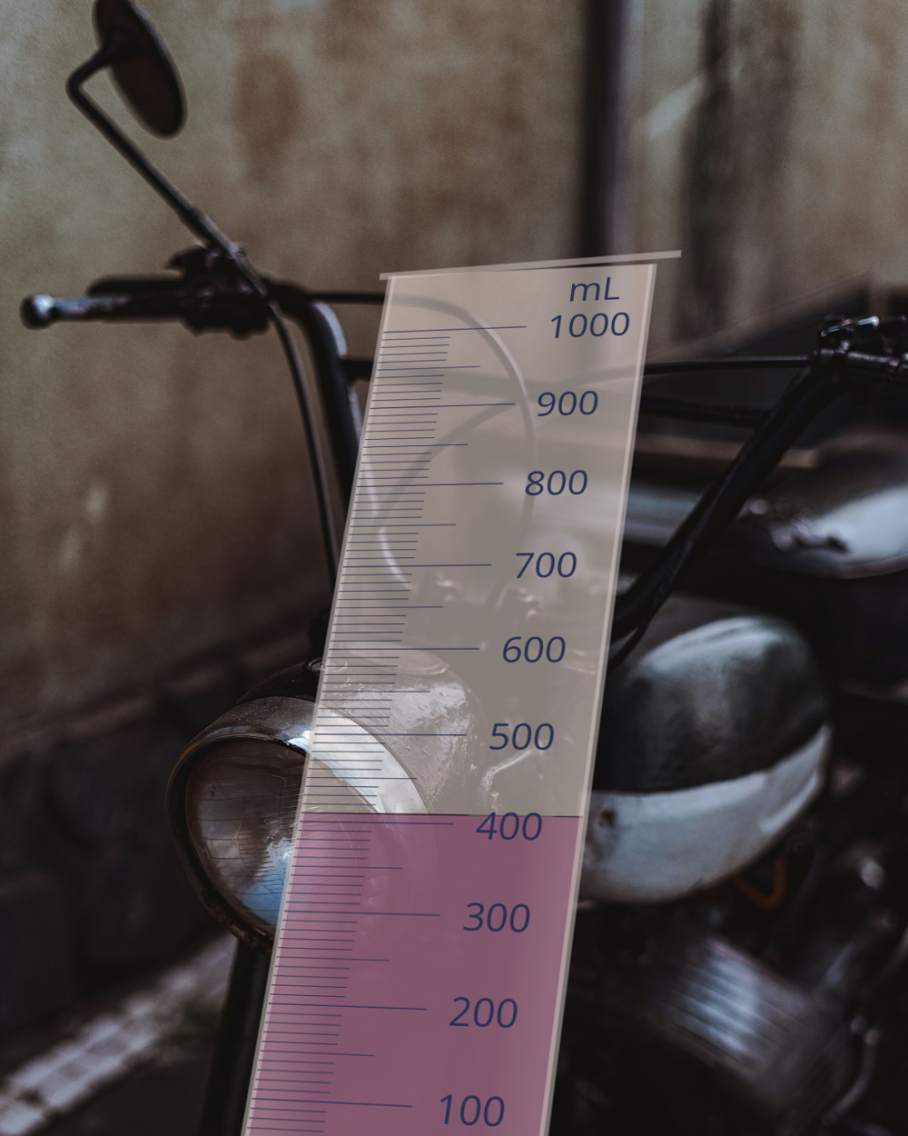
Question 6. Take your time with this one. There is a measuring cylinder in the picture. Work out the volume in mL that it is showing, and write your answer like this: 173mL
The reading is 410mL
